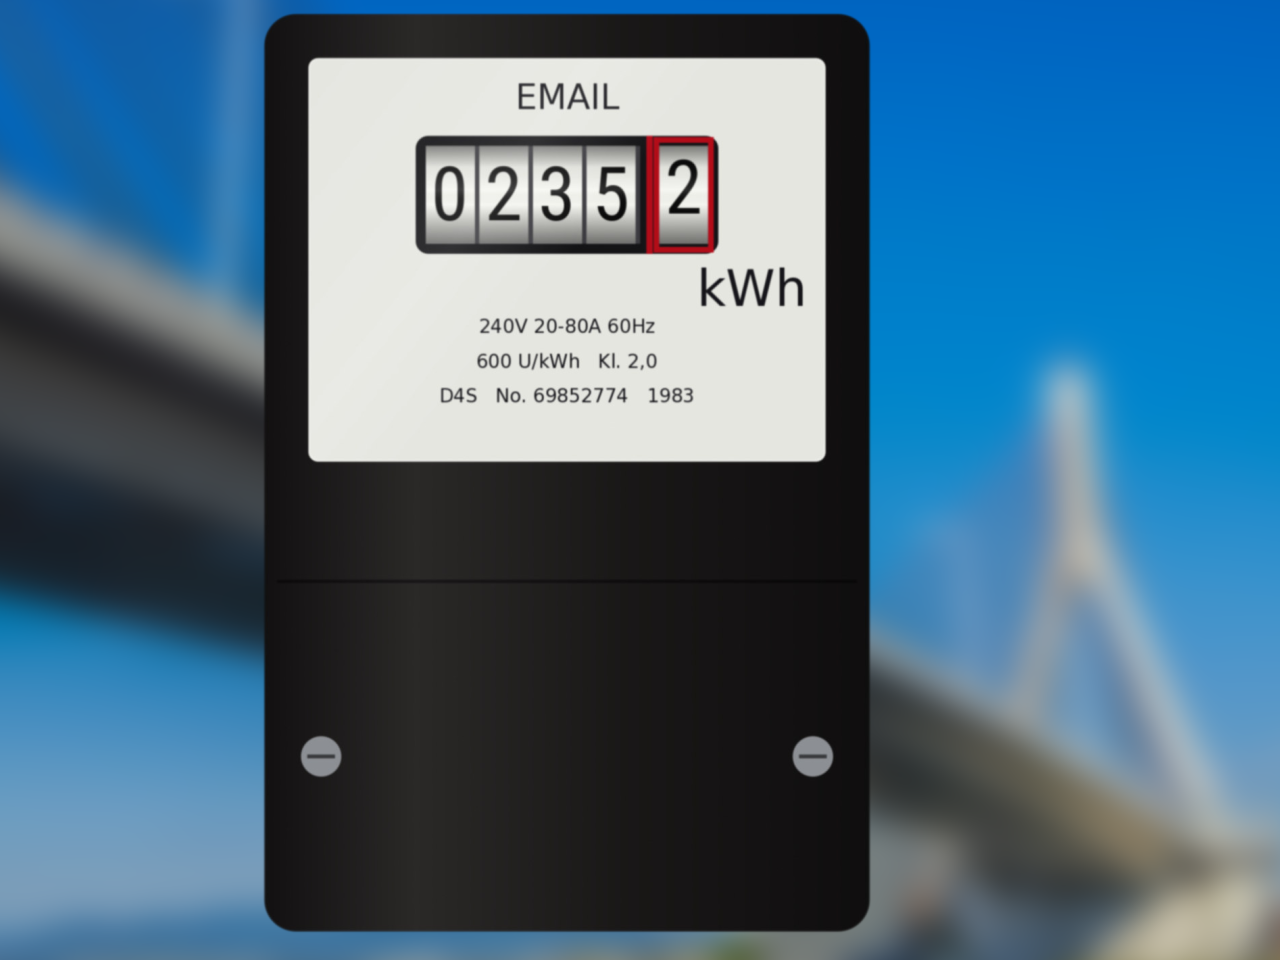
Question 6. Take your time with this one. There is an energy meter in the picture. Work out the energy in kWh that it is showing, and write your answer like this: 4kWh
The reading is 235.2kWh
